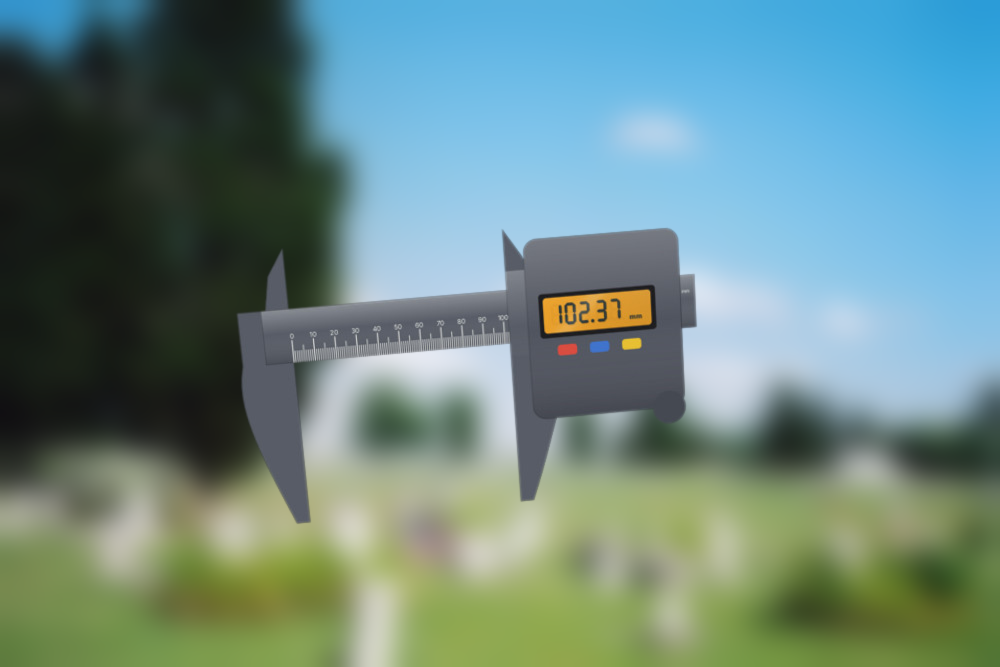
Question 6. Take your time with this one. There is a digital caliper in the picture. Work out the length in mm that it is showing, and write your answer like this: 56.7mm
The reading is 102.37mm
